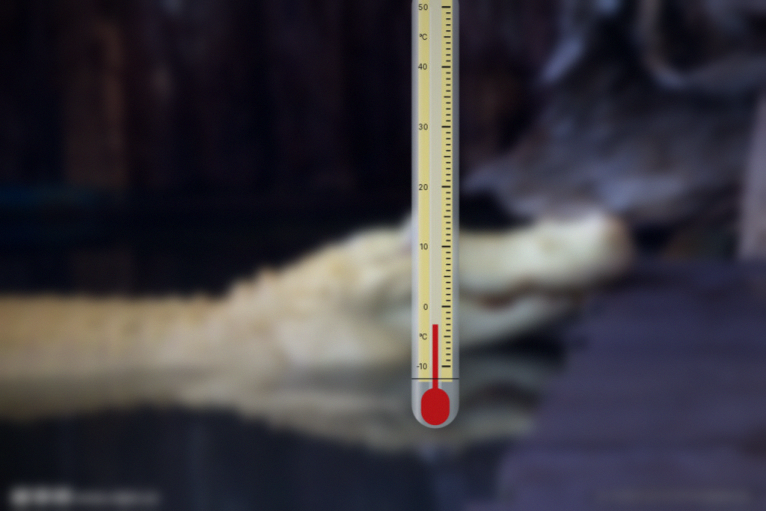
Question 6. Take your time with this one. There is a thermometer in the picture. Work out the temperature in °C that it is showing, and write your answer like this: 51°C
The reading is -3°C
